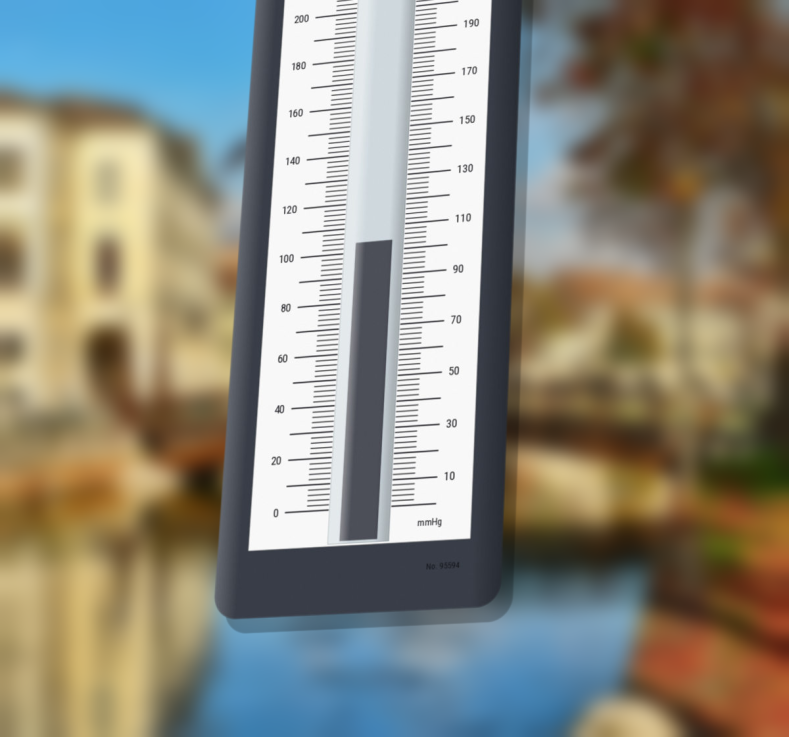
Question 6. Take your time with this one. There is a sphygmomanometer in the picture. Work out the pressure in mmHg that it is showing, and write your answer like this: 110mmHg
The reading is 104mmHg
